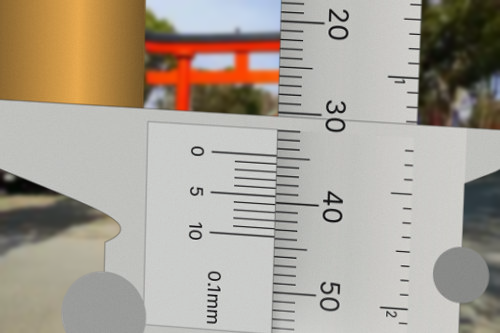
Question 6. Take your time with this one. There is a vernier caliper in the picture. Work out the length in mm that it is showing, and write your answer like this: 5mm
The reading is 34.8mm
